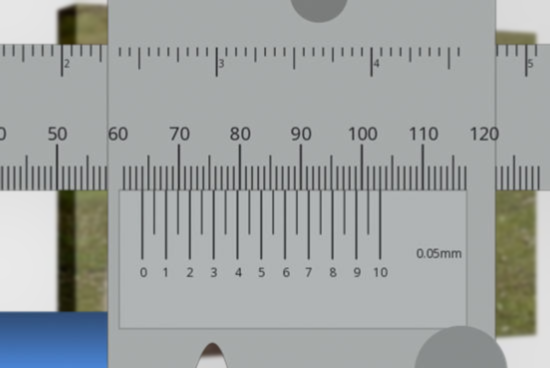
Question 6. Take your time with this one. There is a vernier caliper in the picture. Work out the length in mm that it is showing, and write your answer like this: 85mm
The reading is 64.0mm
